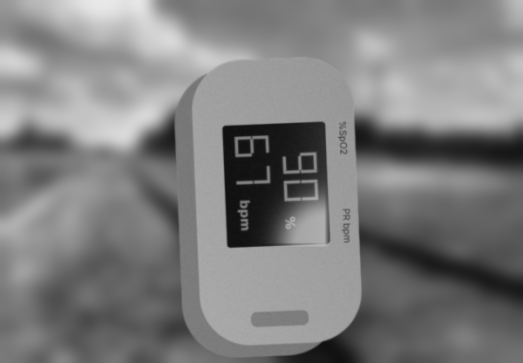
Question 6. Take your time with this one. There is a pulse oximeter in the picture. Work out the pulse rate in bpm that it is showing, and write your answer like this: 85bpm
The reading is 67bpm
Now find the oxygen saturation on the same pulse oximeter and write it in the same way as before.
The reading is 90%
